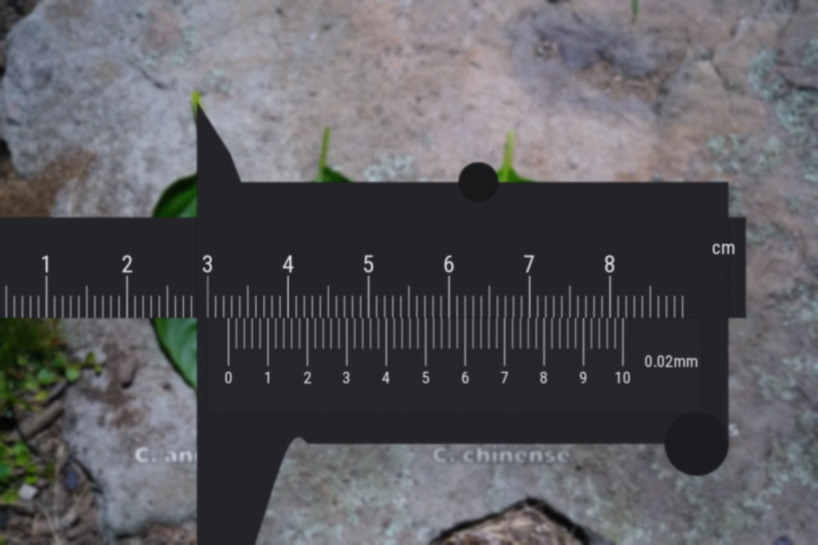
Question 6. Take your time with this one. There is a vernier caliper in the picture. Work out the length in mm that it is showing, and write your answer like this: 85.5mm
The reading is 32.6mm
